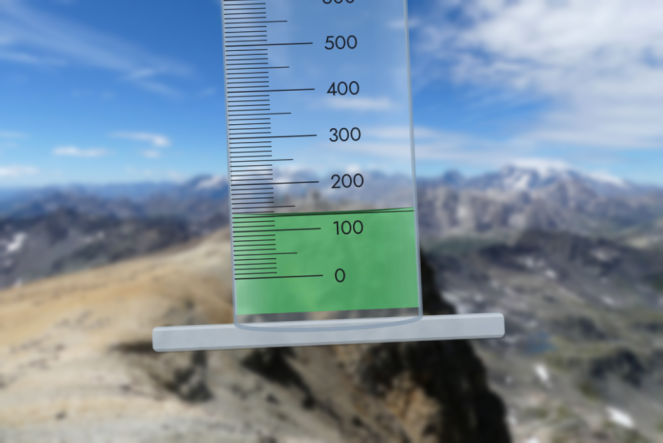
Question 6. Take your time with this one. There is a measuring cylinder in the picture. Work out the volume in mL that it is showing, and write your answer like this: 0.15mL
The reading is 130mL
